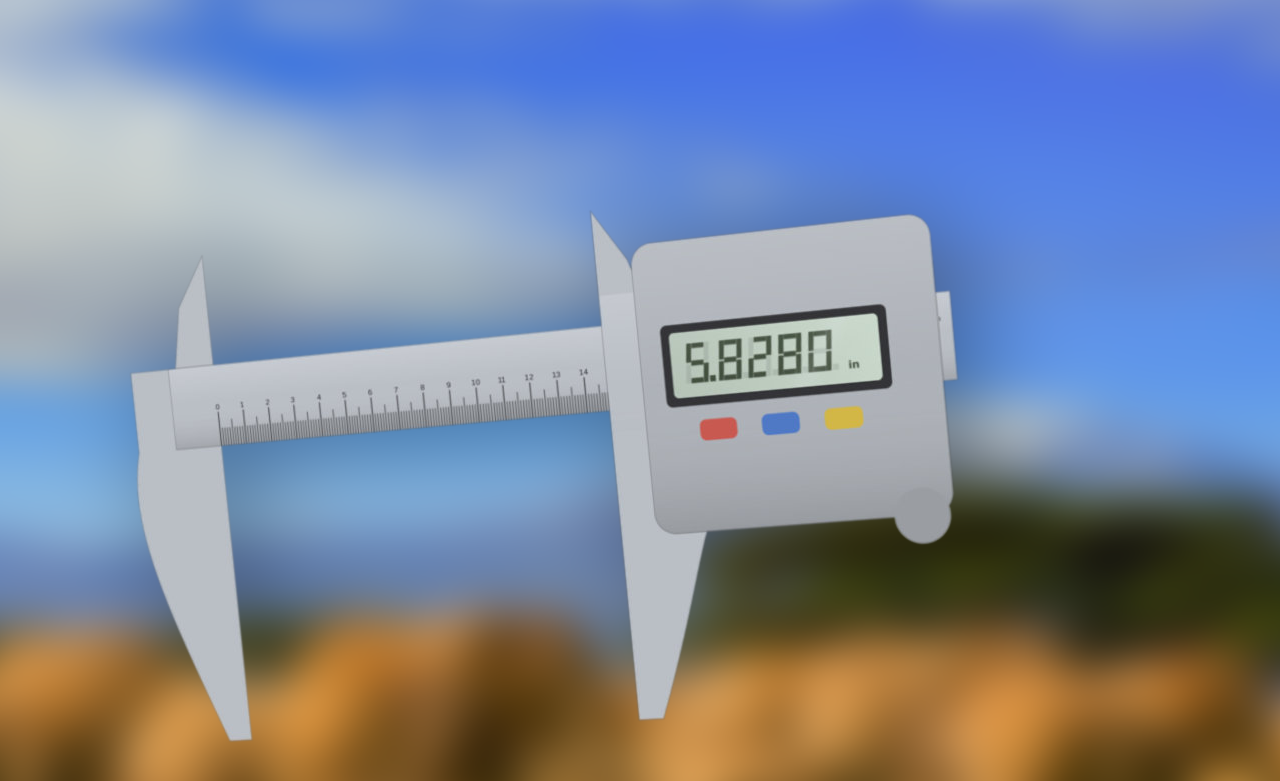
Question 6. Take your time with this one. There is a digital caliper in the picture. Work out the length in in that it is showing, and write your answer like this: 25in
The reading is 5.8280in
